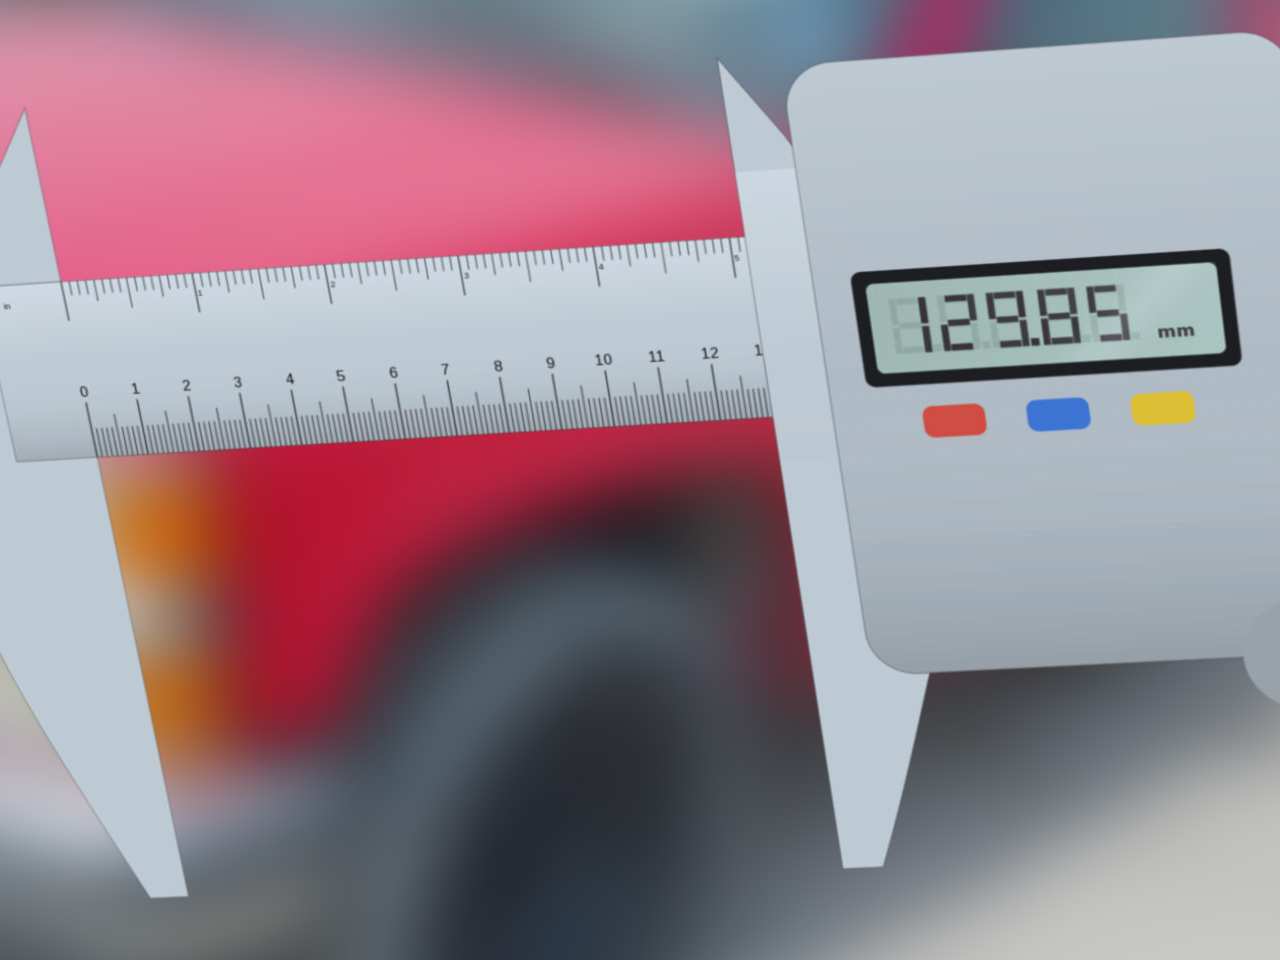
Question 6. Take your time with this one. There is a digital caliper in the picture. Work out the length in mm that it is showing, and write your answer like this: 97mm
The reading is 129.85mm
